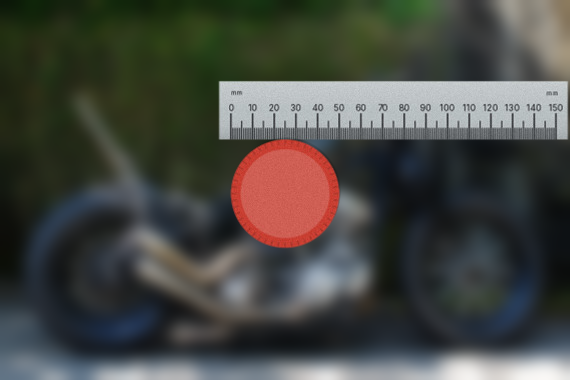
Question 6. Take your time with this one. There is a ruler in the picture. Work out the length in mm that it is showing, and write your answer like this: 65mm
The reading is 50mm
